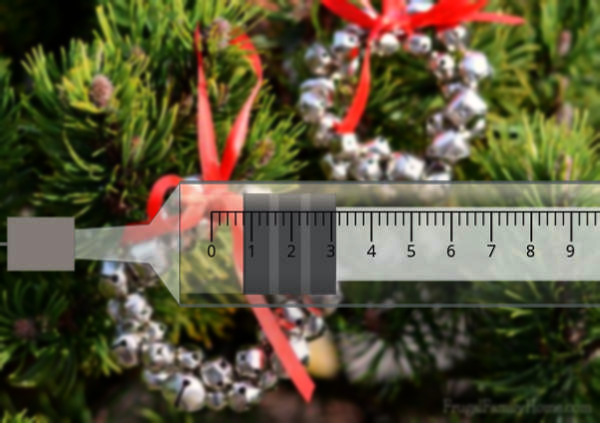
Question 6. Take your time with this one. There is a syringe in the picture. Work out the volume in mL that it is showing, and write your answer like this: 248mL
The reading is 0.8mL
